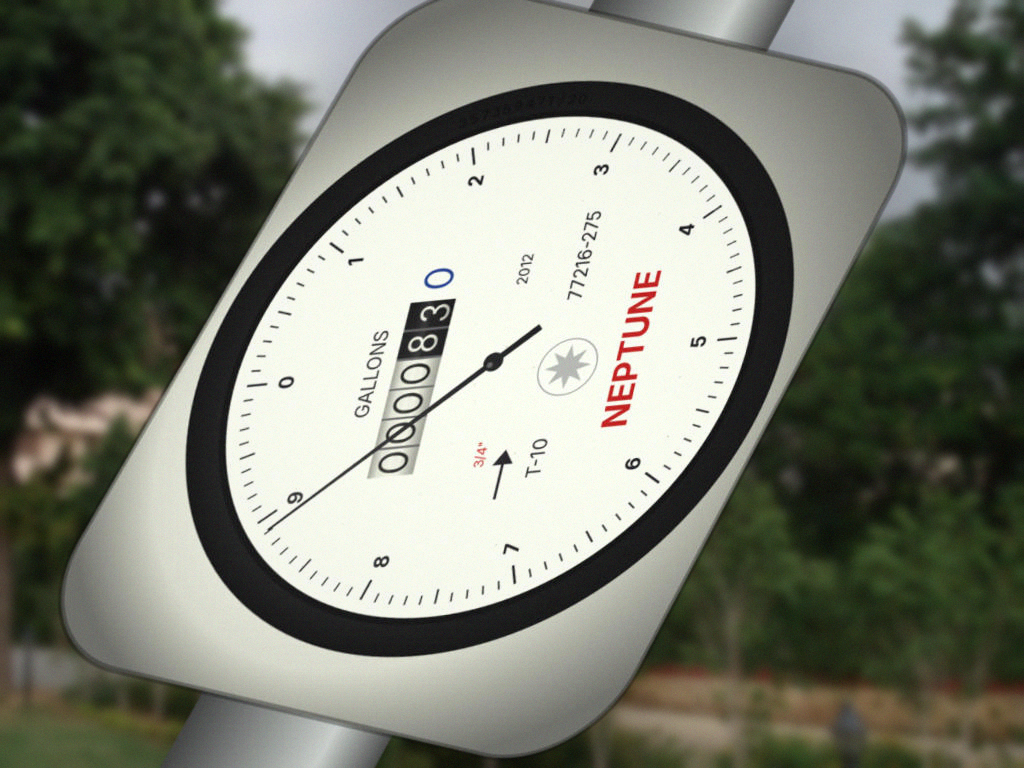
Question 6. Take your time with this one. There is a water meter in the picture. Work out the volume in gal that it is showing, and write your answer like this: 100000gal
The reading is 828.9gal
